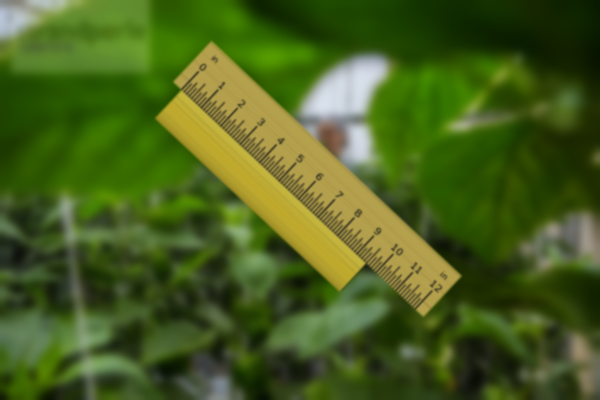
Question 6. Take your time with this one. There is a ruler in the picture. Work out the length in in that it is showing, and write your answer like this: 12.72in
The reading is 9.5in
